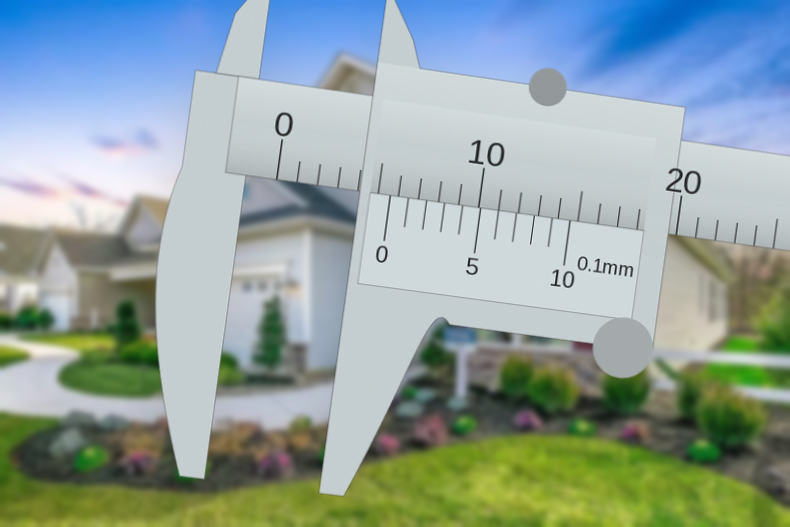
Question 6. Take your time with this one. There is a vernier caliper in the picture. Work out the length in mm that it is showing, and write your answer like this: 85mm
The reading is 5.6mm
